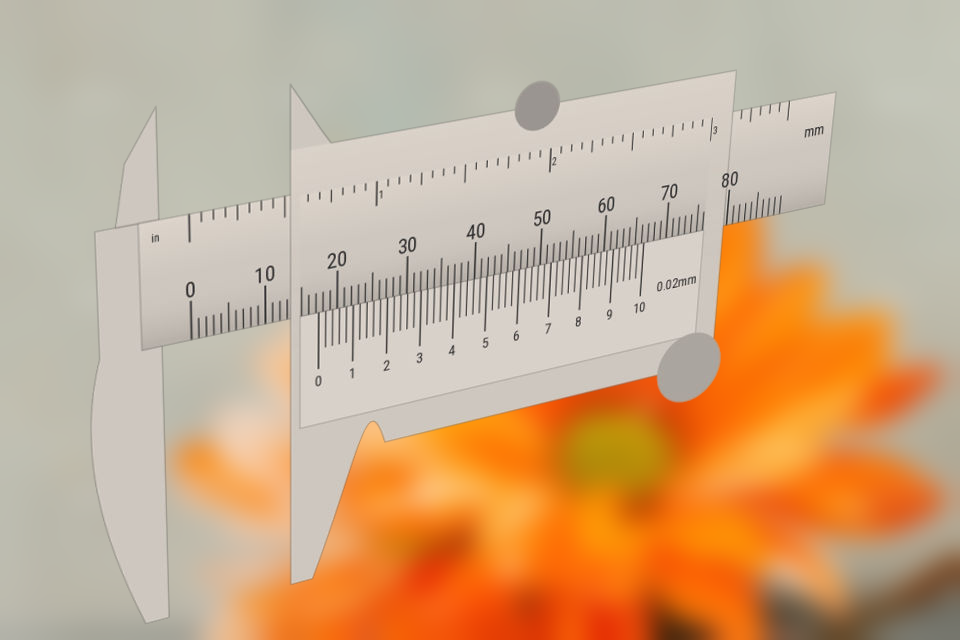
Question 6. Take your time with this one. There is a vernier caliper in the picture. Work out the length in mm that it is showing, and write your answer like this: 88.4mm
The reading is 17.4mm
